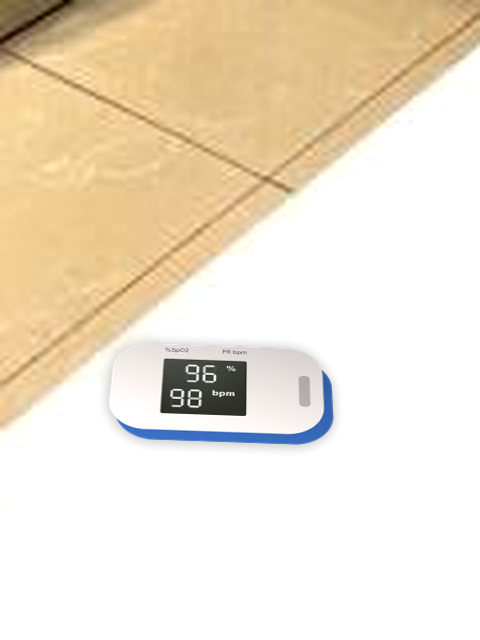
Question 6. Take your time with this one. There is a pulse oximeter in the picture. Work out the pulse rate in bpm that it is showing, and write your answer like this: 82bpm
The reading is 98bpm
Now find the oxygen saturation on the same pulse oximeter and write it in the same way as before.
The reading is 96%
